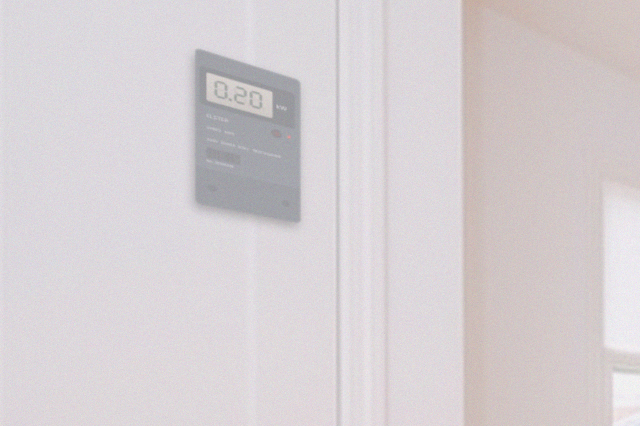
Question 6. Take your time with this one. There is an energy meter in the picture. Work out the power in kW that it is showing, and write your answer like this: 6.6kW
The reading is 0.20kW
